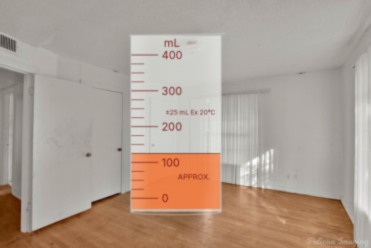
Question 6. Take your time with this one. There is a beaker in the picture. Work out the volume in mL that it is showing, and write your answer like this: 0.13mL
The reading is 125mL
